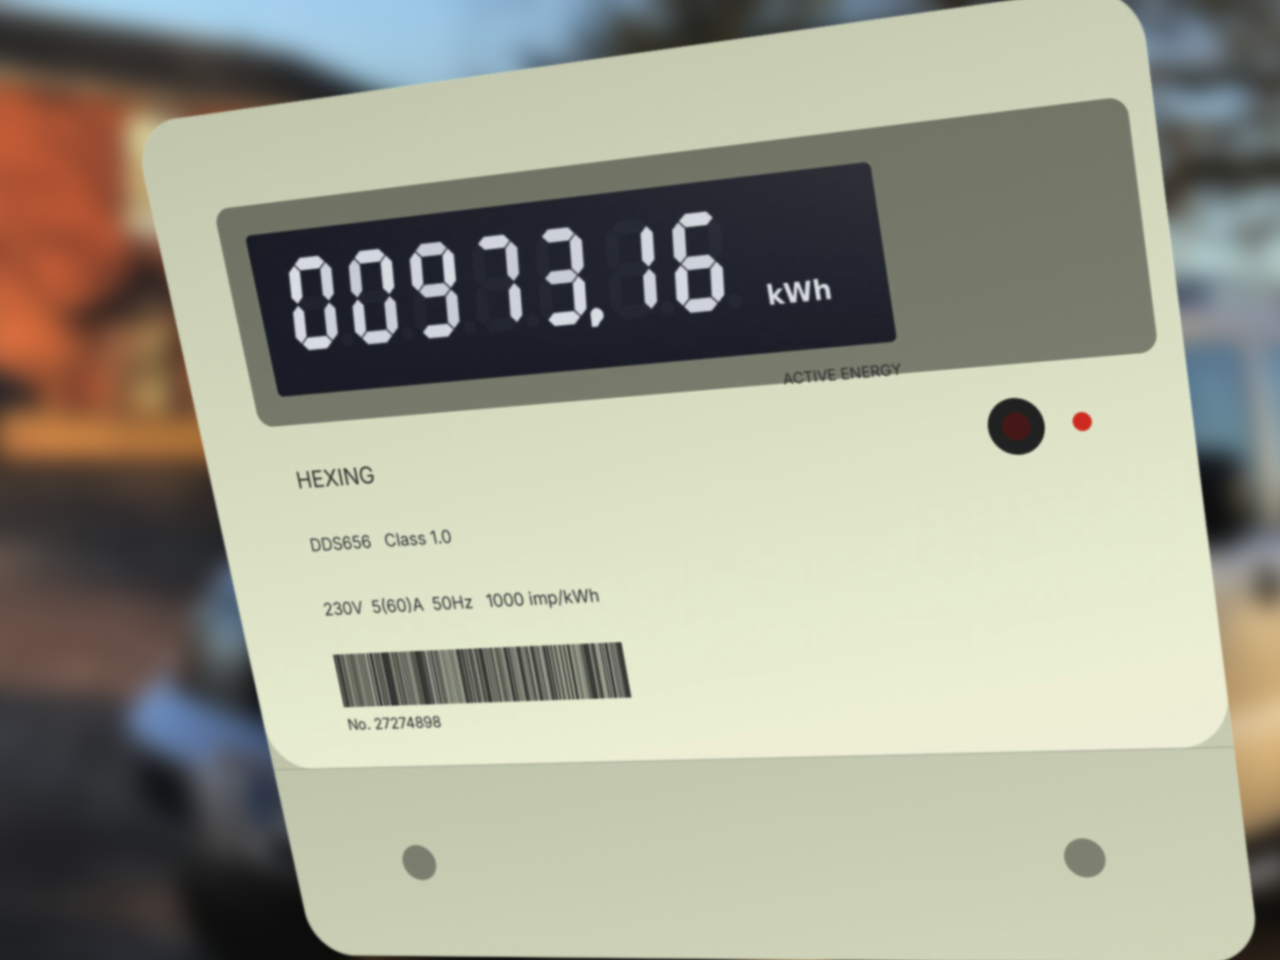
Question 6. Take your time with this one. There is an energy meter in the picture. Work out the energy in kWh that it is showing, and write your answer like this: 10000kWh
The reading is 973.16kWh
